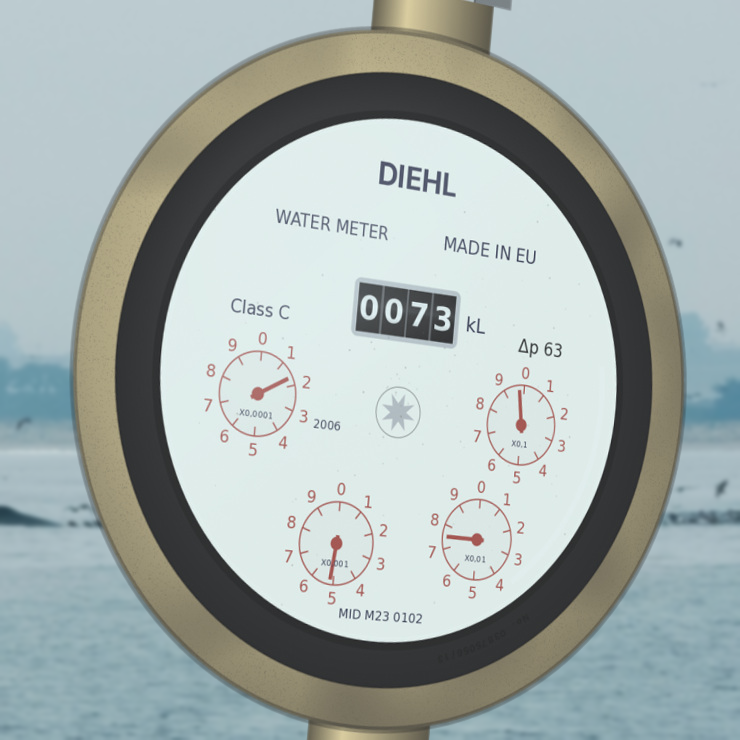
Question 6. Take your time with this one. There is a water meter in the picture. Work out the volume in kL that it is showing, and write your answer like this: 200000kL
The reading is 72.9751kL
